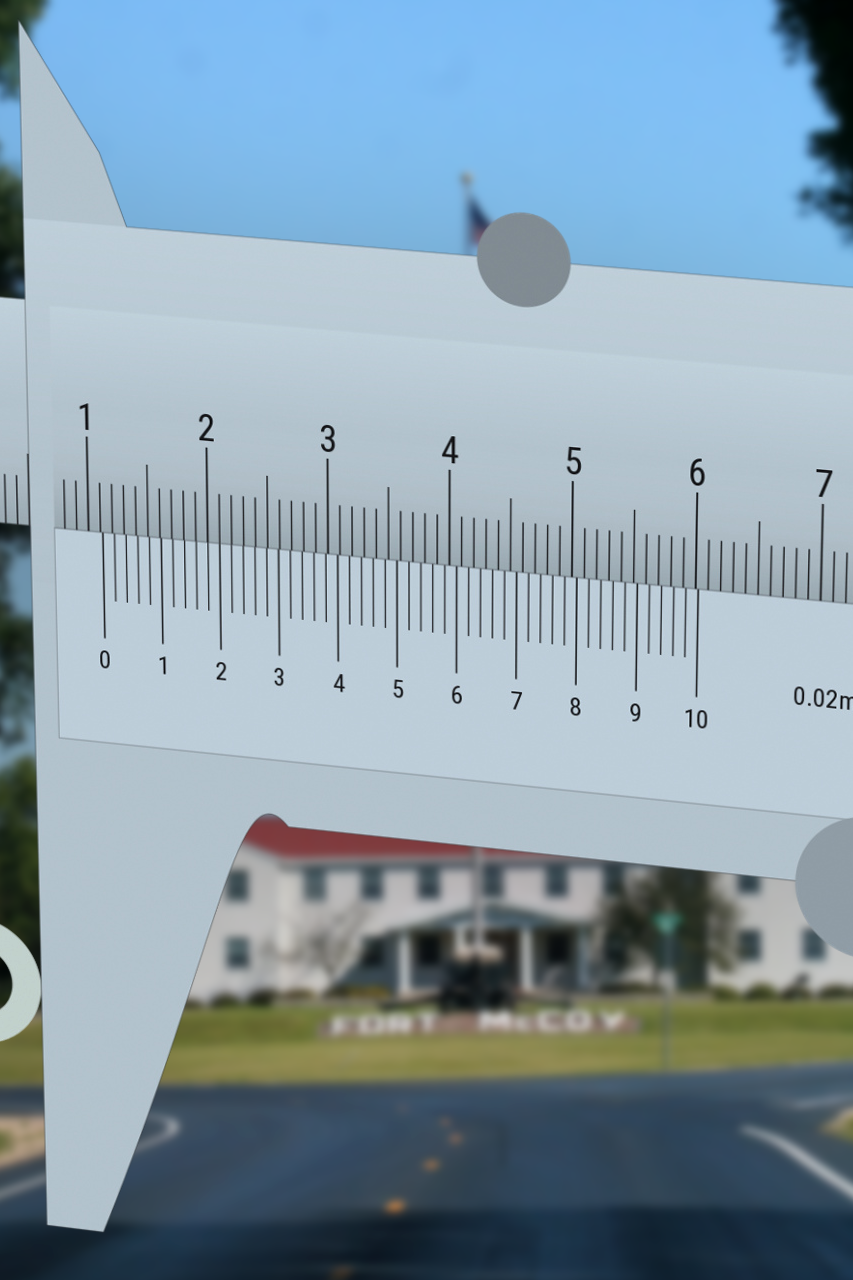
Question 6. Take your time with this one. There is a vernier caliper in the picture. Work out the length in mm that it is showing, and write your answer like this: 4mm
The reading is 11.2mm
